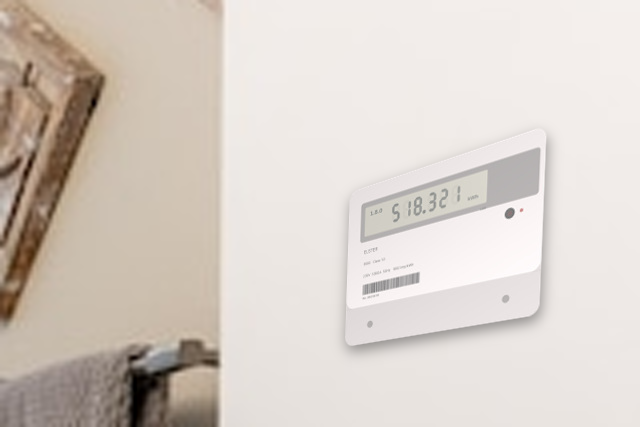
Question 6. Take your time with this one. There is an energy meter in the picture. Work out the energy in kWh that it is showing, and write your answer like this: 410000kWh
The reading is 518.321kWh
